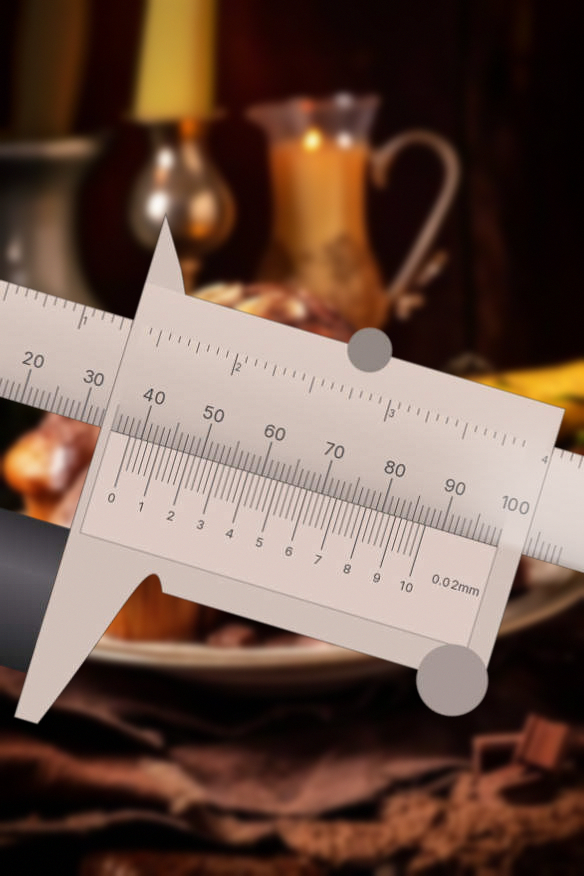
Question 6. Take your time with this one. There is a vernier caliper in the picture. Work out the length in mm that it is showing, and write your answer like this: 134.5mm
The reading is 38.2mm
